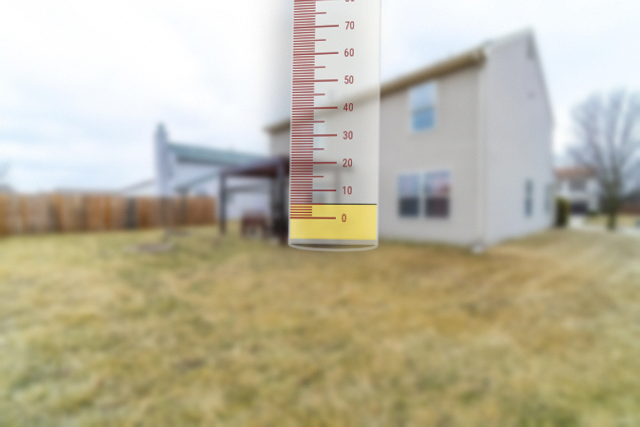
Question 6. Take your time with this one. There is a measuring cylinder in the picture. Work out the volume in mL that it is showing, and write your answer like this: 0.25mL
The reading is 5mL
